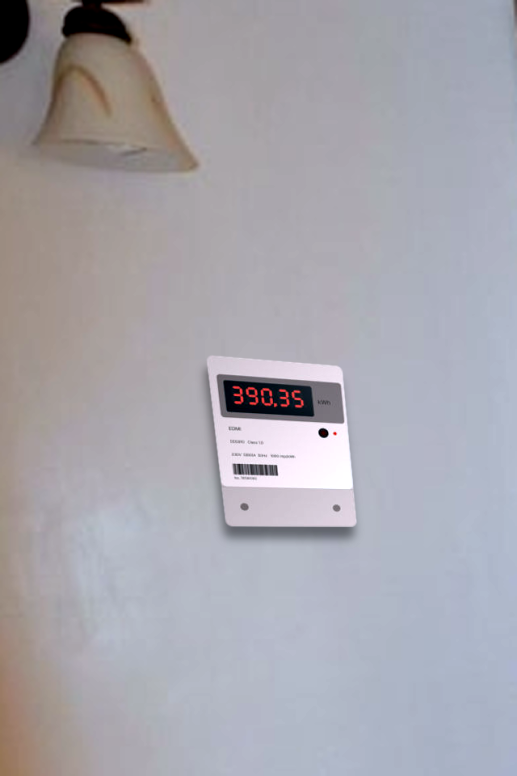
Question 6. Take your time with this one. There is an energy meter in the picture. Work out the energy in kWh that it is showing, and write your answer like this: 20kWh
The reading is 390.35kWh
